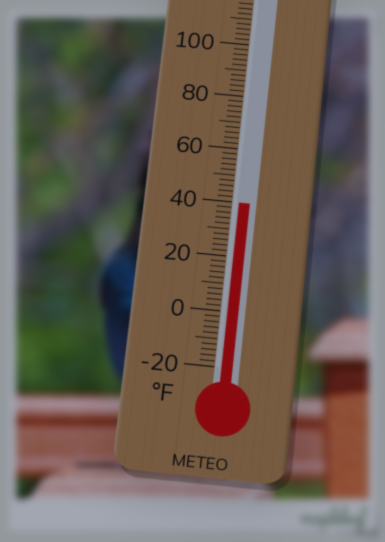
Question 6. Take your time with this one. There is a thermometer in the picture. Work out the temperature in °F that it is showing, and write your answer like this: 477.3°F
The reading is 40°F
